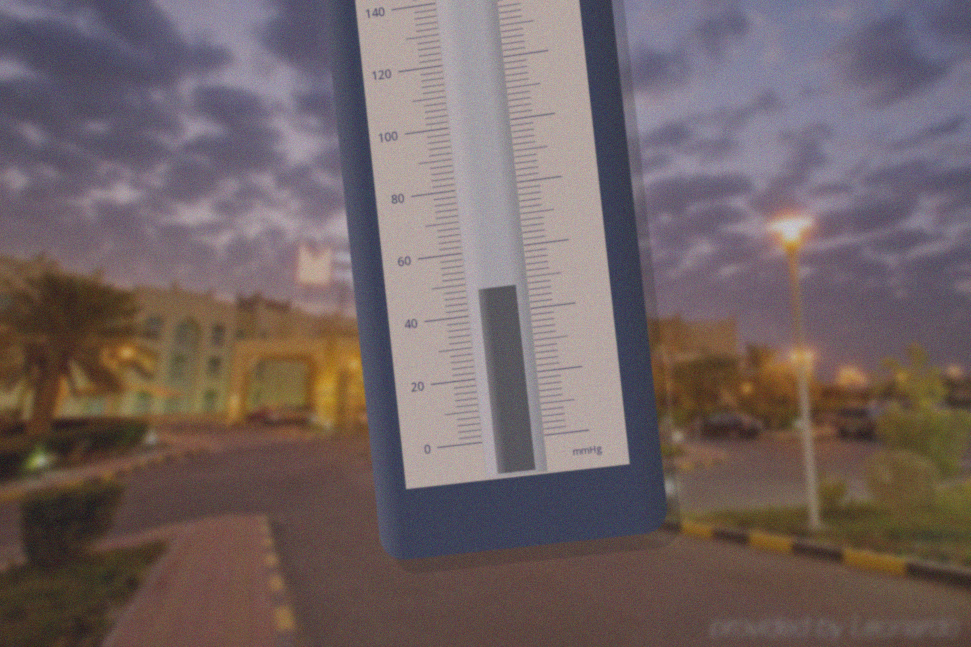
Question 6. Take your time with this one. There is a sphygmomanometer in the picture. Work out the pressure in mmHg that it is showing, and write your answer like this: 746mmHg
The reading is 48mmHg
